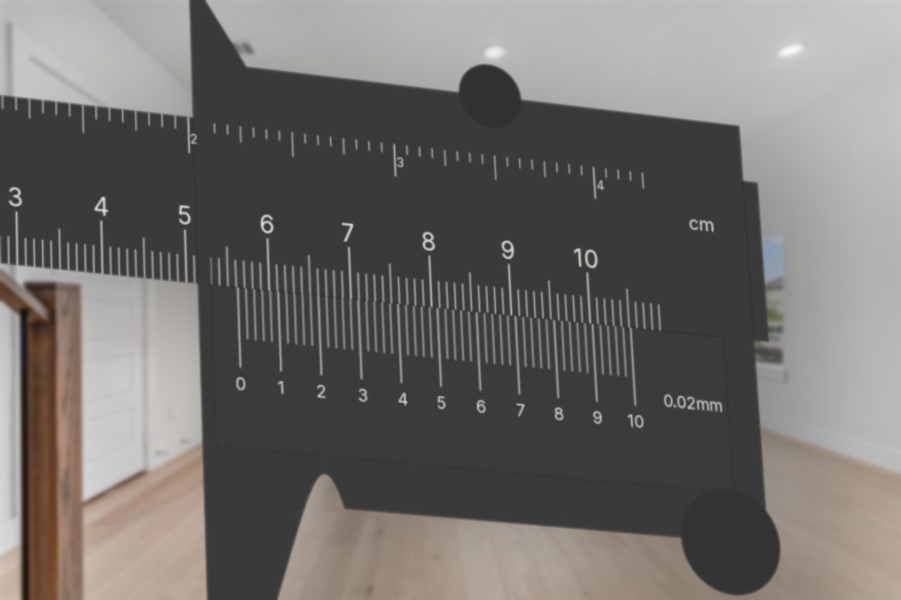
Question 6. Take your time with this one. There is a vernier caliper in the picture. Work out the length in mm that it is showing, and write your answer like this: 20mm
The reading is 56.2mm
